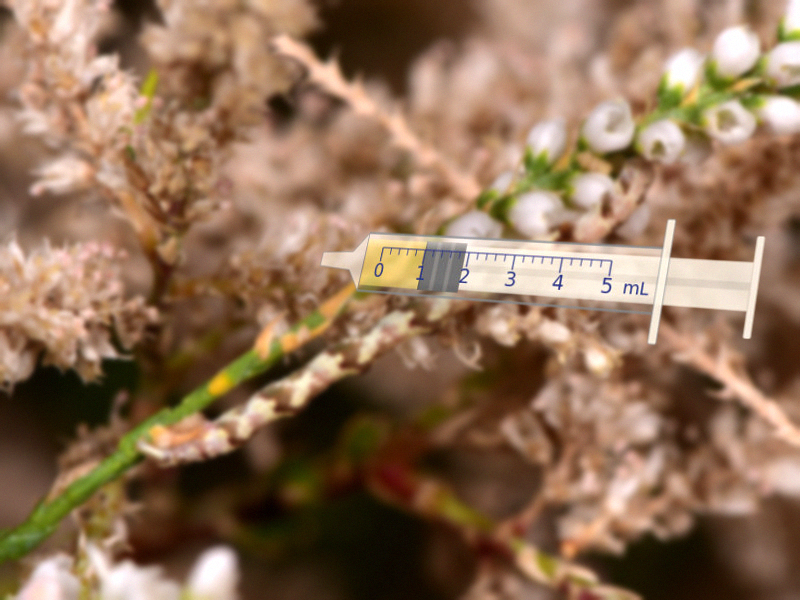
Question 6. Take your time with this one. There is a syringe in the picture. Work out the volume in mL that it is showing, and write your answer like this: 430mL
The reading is 1mL
